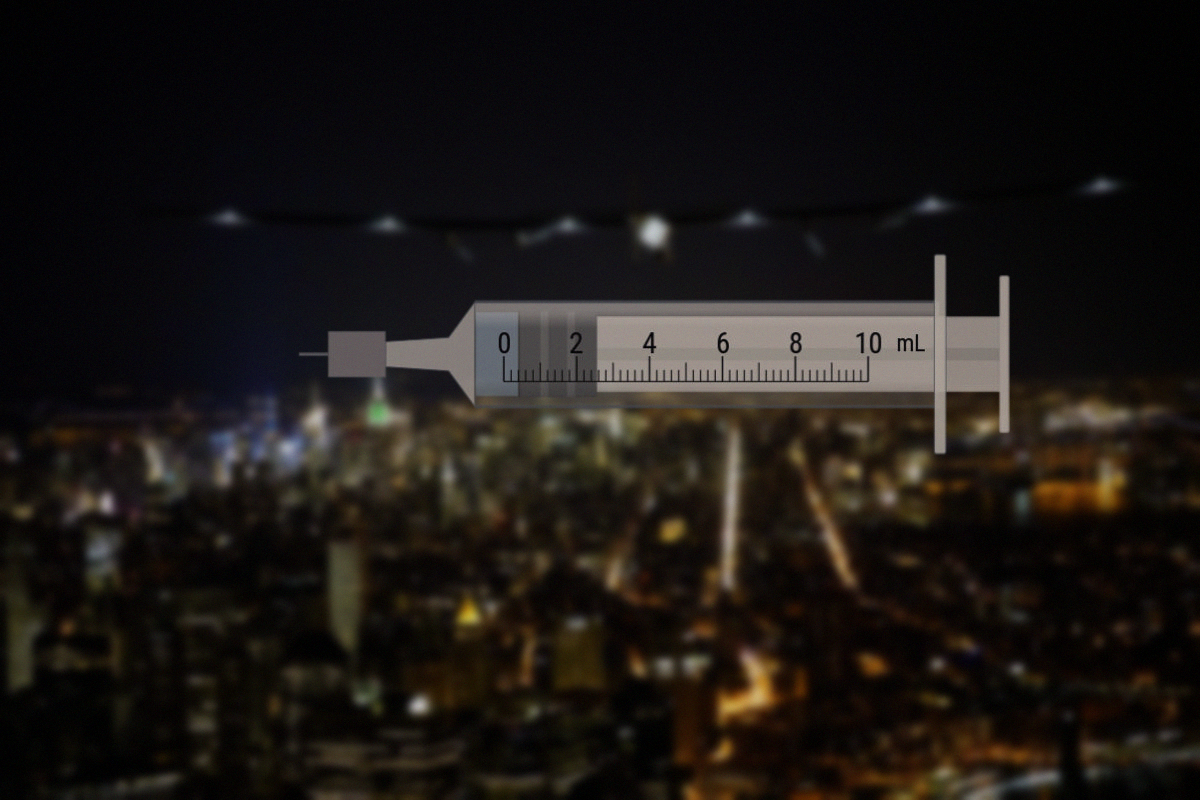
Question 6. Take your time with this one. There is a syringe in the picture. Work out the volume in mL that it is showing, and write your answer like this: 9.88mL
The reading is 0.4mL
